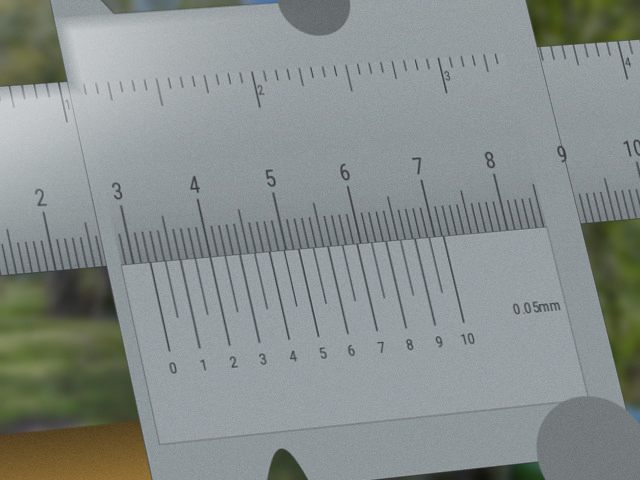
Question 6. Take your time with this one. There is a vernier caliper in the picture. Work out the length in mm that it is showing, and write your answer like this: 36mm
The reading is 32.2mm
